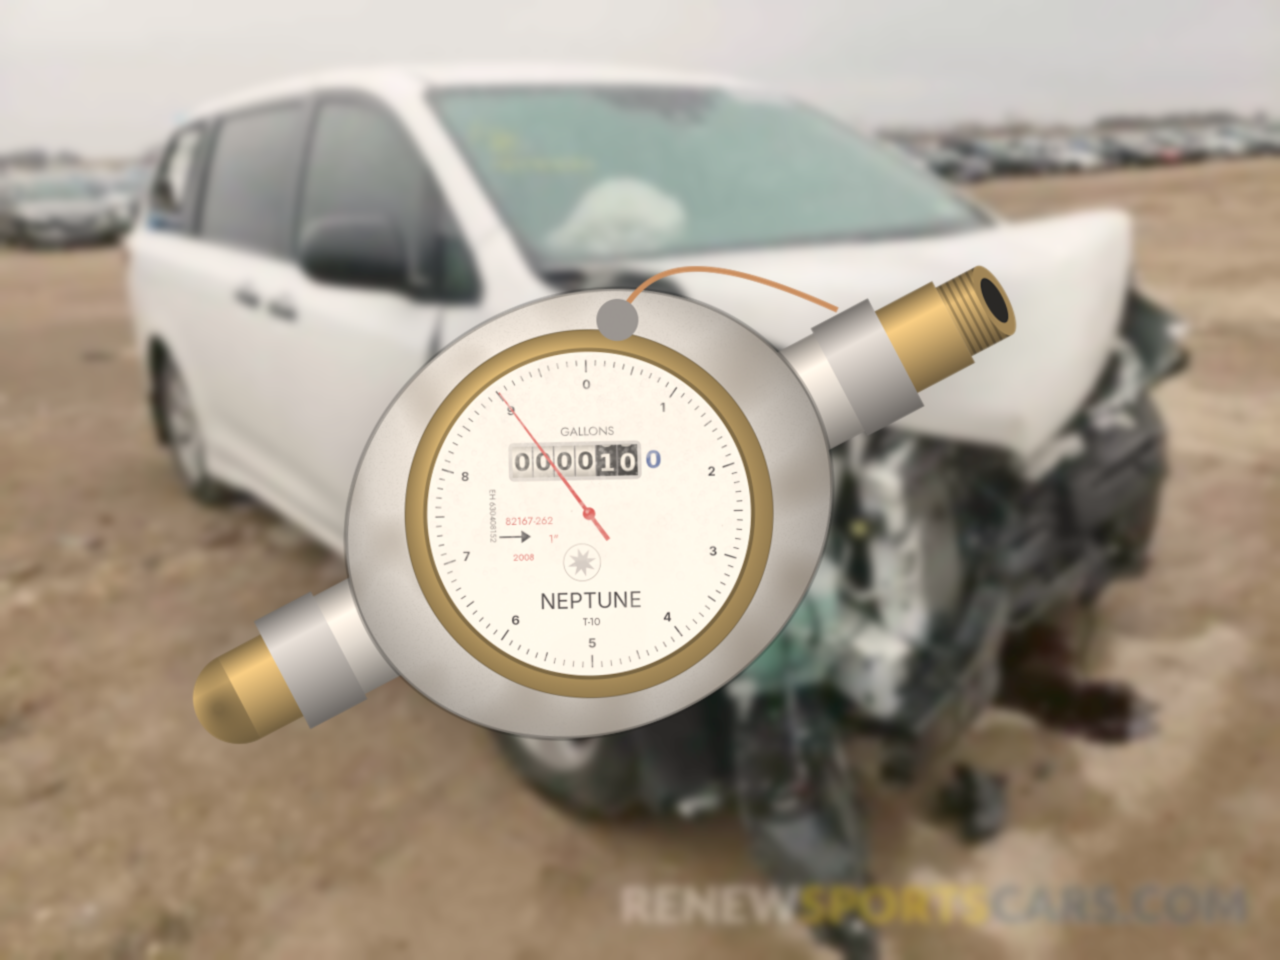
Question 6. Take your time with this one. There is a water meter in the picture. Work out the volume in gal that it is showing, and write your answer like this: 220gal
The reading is 99.0gal
